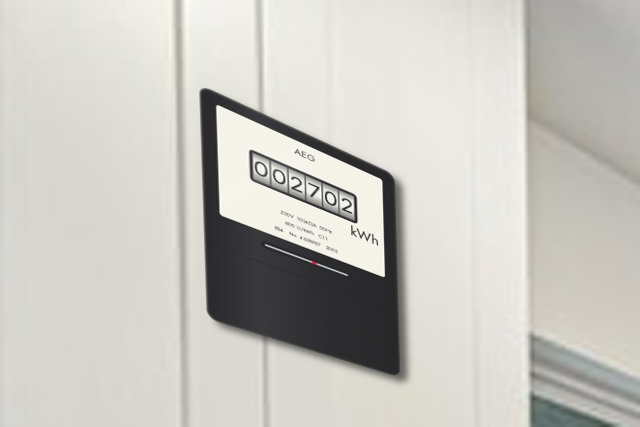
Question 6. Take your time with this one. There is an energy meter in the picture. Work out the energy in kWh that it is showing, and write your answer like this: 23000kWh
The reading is 2702kWh
